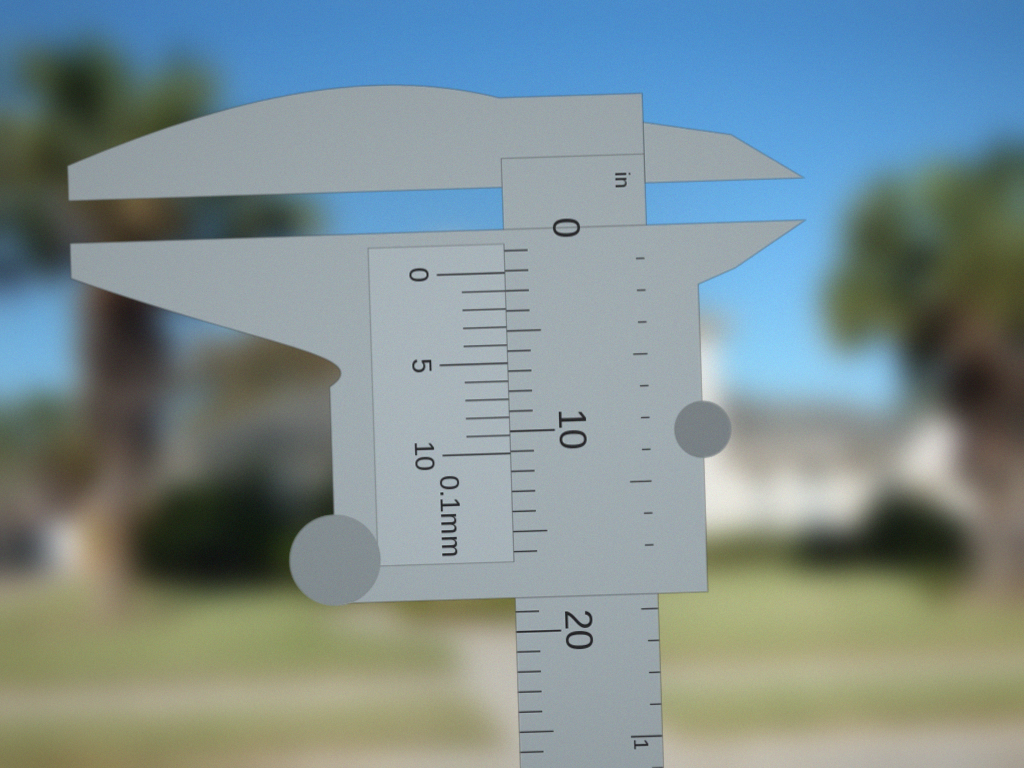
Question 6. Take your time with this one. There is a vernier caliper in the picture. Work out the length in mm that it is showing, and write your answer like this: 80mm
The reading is 2.1mm
